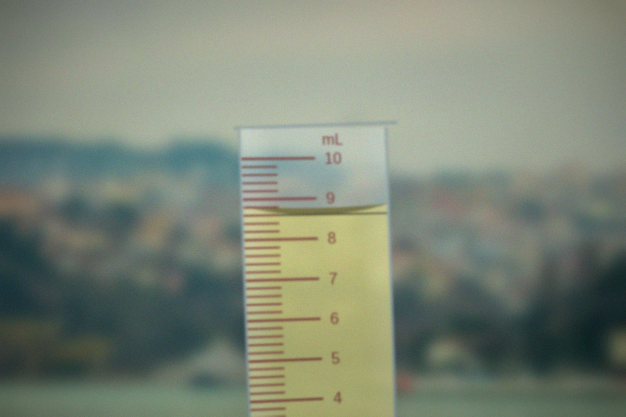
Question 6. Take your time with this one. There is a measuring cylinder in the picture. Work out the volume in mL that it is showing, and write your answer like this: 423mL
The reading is 8.6mL
